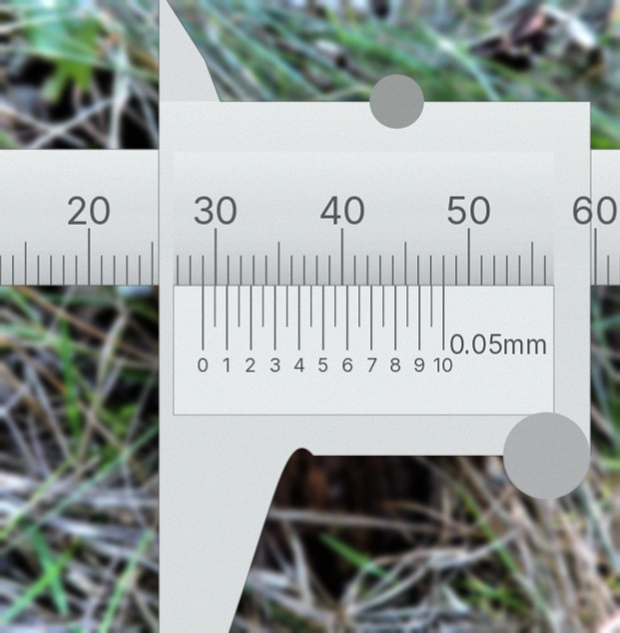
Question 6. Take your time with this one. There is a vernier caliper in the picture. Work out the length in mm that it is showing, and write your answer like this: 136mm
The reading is 29.0mm
